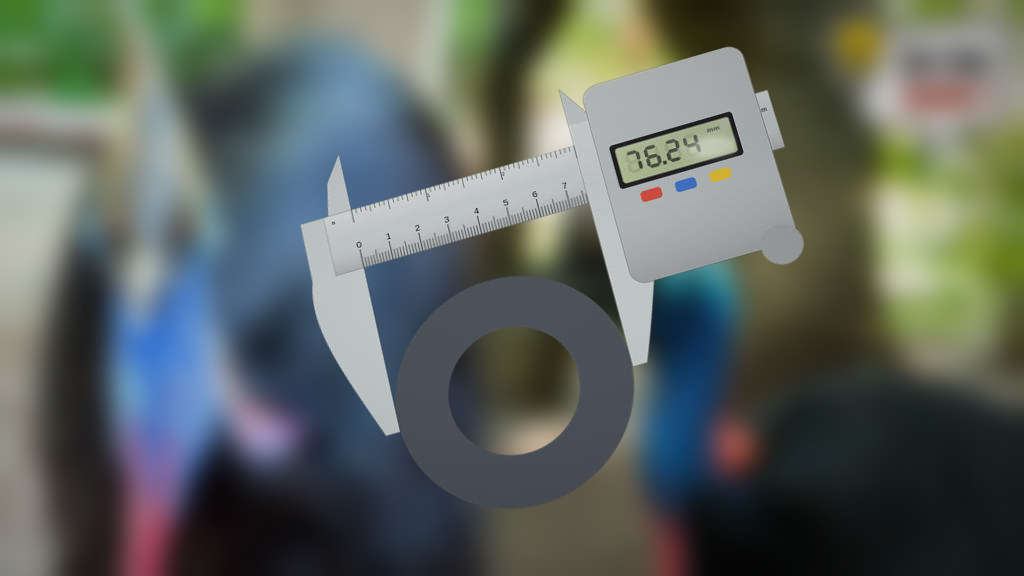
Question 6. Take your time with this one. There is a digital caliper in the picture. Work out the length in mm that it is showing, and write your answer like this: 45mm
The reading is 76.24mm
